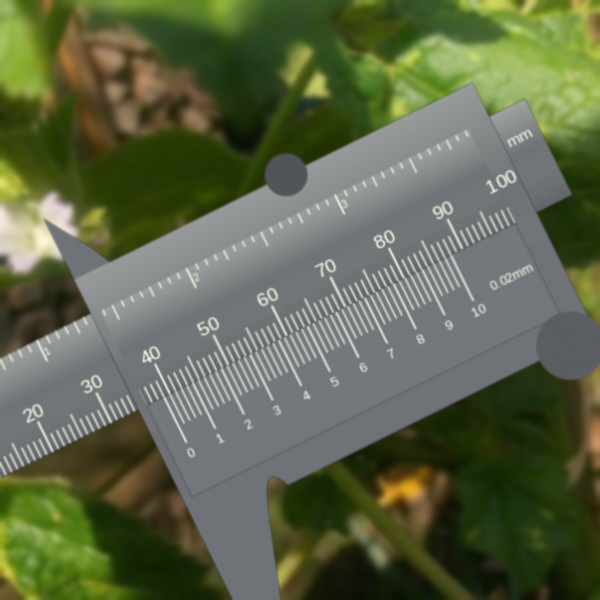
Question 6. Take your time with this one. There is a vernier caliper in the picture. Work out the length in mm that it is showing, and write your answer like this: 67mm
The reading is 39.0mm
